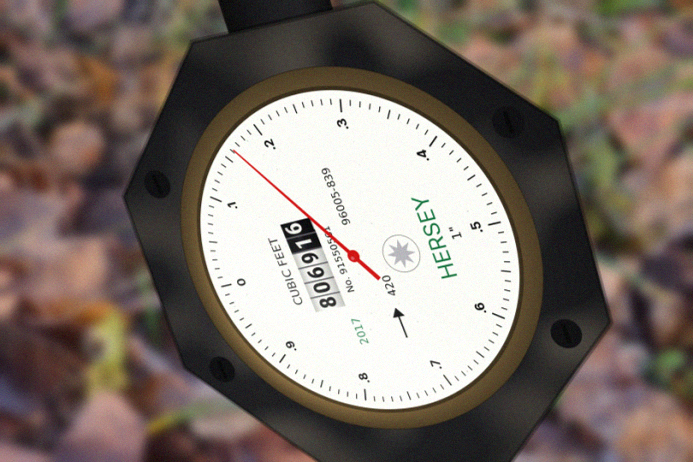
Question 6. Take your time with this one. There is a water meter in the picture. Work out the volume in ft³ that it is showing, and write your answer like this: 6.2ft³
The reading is 806916.16ft³
